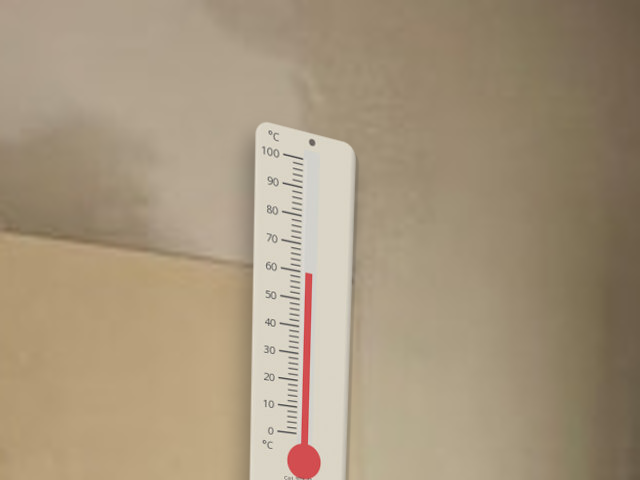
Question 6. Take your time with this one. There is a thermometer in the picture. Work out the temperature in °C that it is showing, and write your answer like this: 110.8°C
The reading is 60°C
